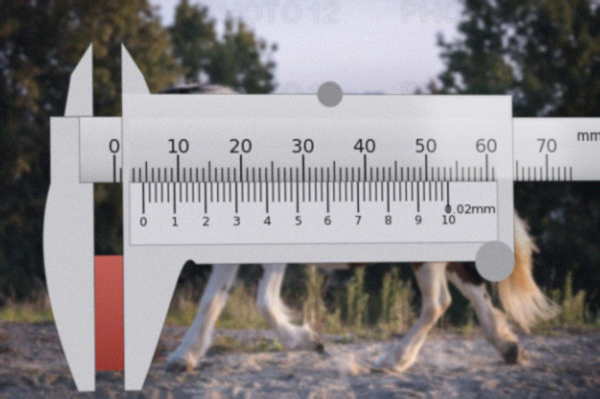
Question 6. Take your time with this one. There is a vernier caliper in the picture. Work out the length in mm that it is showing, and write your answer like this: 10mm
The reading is 4.5mm
